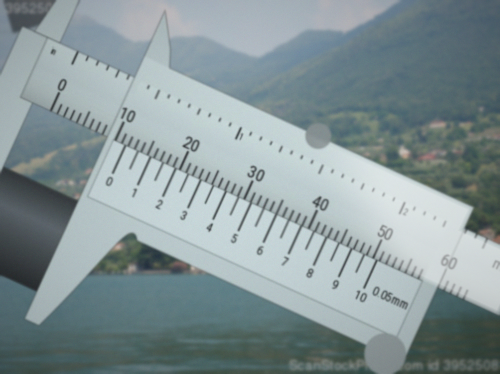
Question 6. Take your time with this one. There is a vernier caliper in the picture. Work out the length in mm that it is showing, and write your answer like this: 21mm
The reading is 11.6mm
